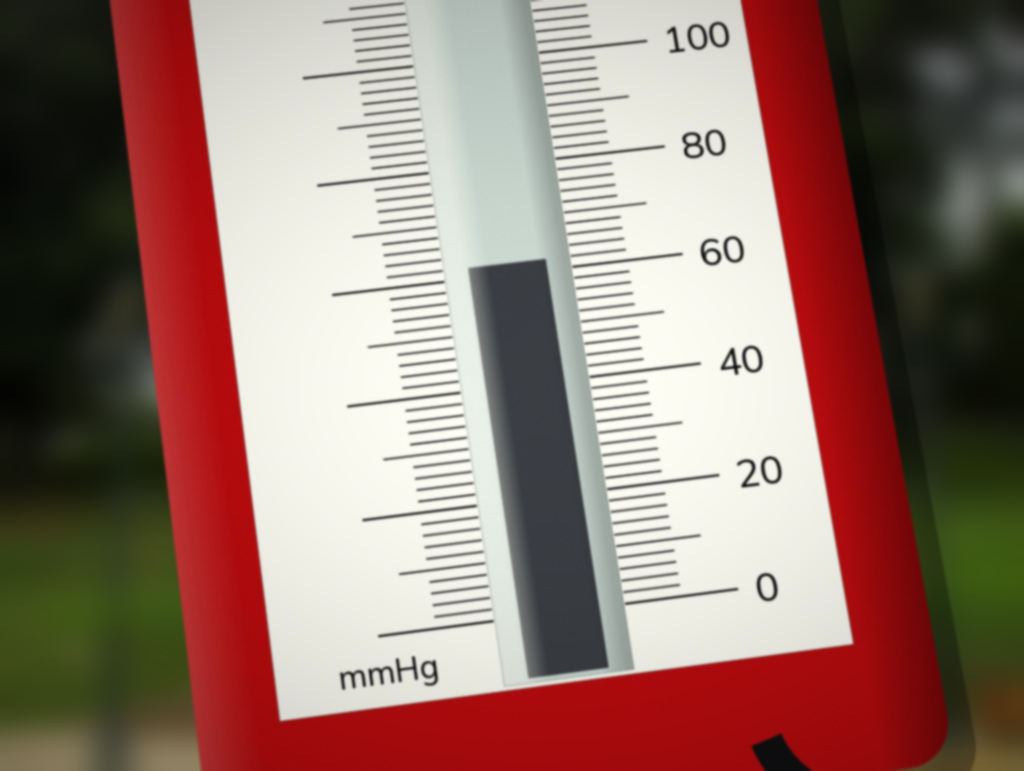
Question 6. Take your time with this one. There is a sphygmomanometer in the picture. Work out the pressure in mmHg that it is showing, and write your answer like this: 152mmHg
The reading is 62mmHg
